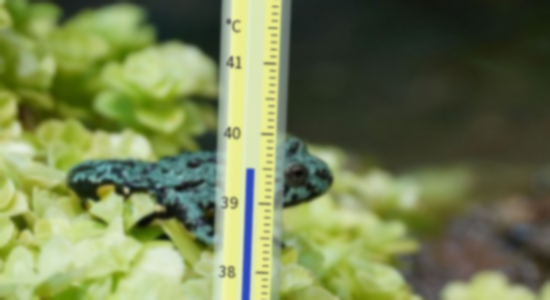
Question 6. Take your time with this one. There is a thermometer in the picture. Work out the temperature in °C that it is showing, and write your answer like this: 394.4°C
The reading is 39.5°C
